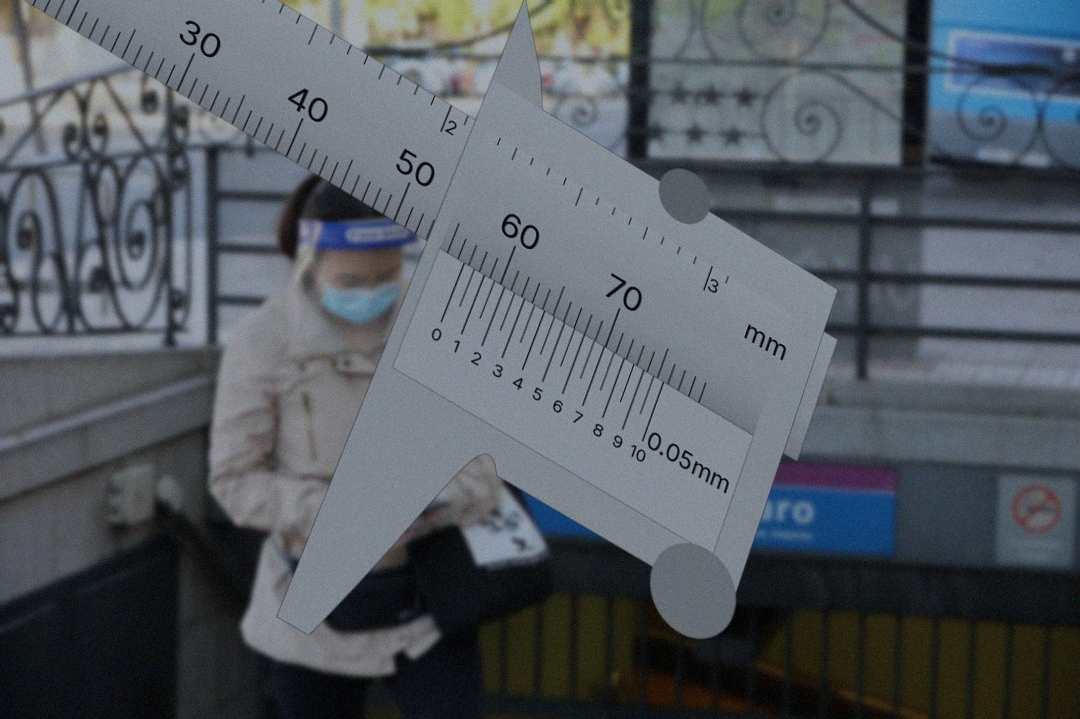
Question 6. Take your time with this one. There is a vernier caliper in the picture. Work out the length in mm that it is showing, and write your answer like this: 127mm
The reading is 56.6mm
